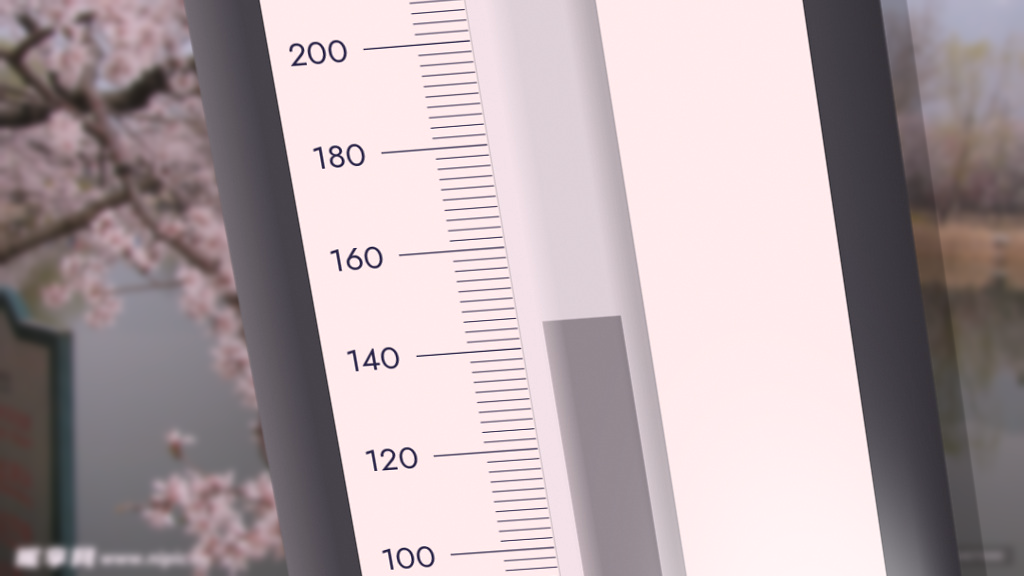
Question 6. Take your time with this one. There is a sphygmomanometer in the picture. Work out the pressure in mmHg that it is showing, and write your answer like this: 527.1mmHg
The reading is 145mmHg
